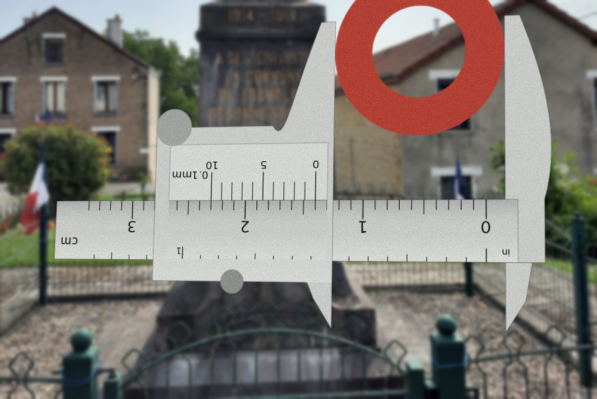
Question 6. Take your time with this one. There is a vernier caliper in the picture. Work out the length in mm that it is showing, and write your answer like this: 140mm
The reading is 14.0mm
